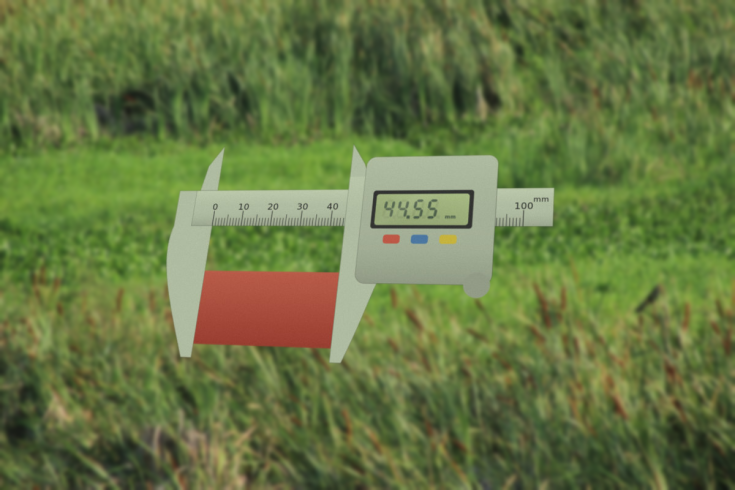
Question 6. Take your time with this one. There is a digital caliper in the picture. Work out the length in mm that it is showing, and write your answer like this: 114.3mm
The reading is 44.55mm
